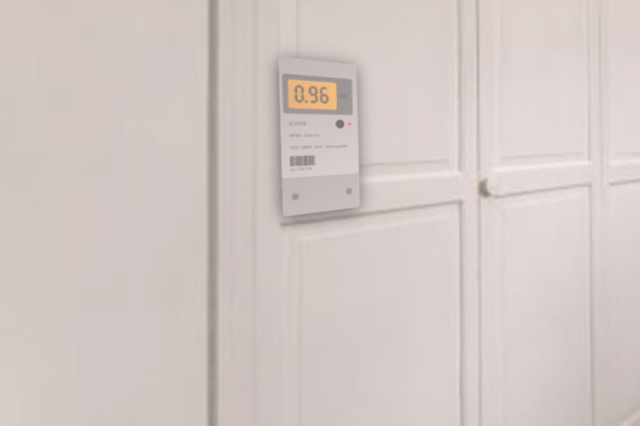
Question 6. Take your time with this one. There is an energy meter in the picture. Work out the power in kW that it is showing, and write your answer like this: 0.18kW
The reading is 0.96kW
